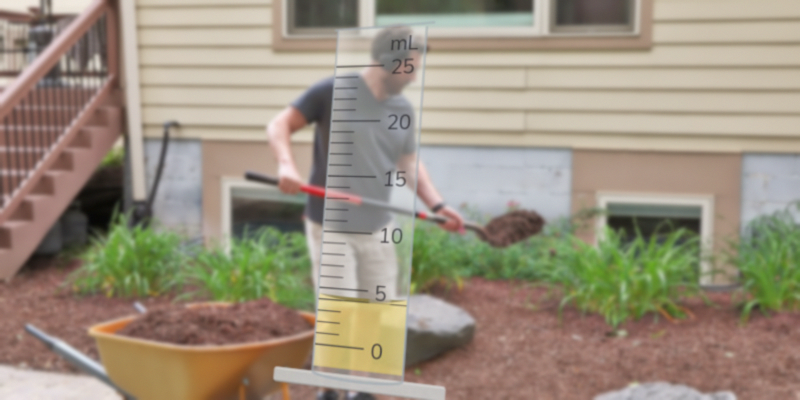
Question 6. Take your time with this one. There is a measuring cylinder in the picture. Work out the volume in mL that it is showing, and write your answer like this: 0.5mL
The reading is 4mL
